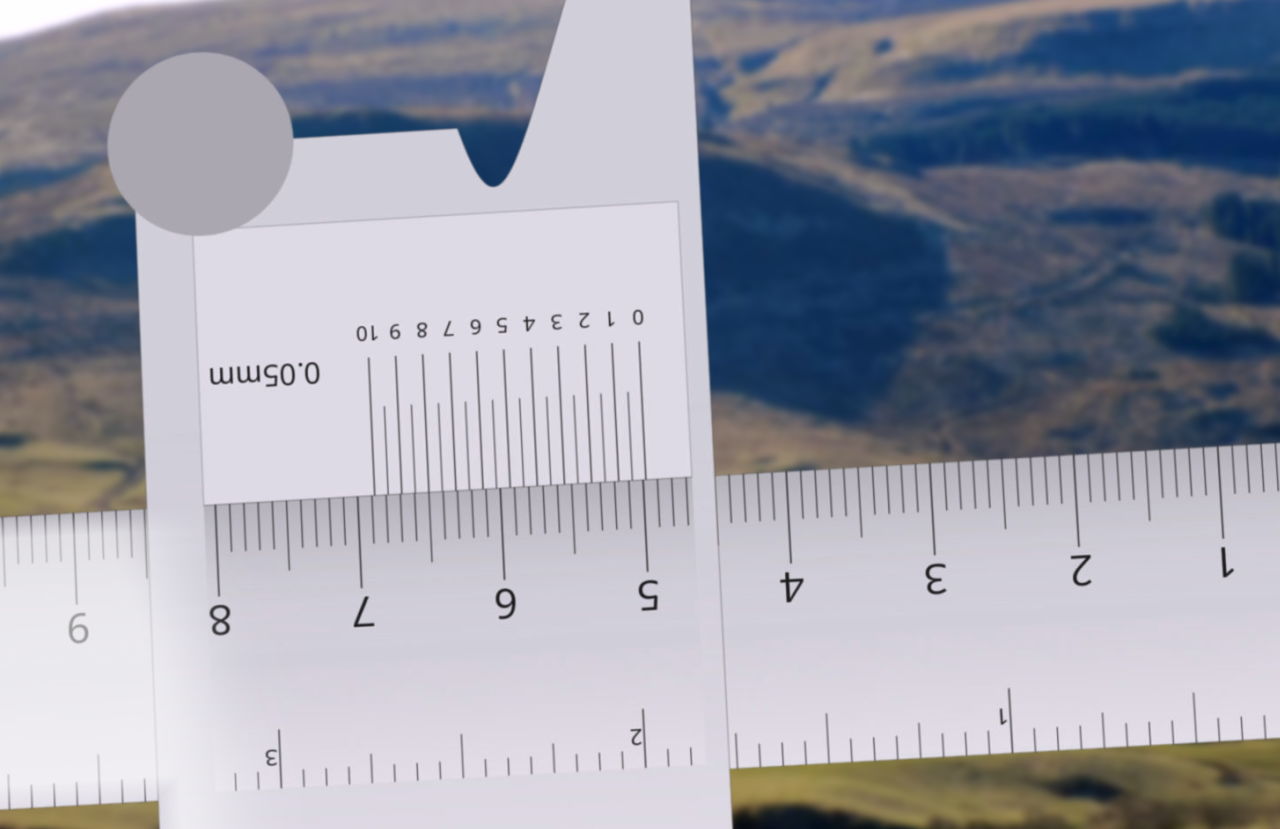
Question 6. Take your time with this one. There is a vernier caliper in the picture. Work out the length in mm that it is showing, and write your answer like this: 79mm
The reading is 49.8mm
